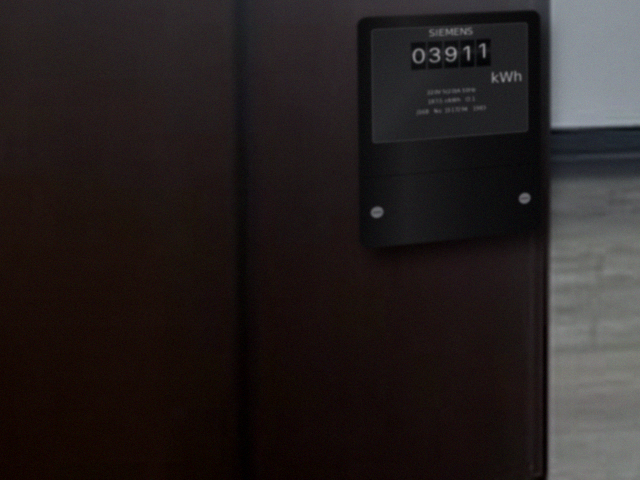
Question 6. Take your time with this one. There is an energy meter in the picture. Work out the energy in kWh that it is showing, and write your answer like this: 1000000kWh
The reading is 3911kWh
